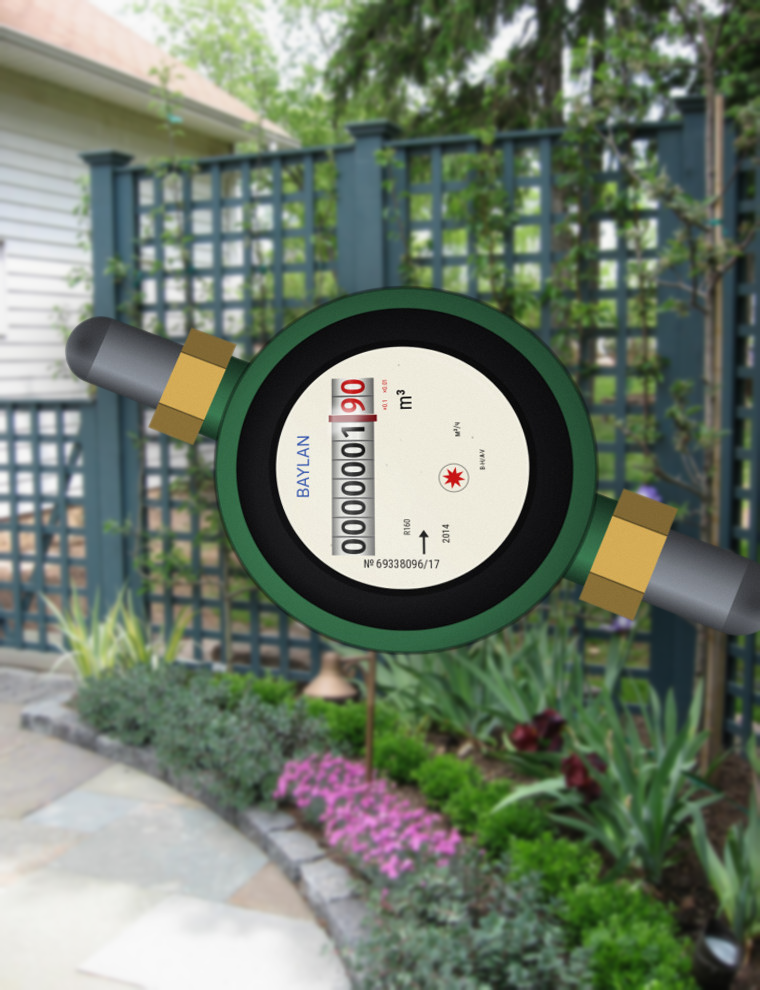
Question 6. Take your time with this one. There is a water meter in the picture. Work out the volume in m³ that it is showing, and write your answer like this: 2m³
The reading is 1.90m³
